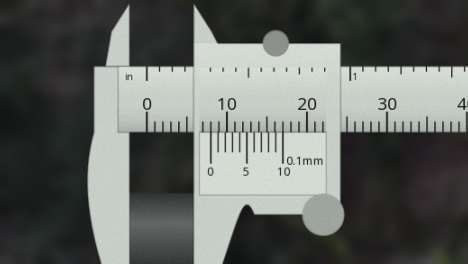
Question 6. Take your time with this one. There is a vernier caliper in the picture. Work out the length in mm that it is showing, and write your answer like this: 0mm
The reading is 8.0mm
